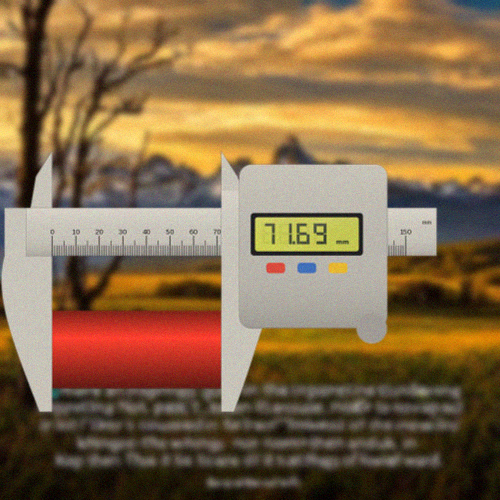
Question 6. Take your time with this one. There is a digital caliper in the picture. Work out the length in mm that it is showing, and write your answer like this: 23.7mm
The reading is 71.69mm
